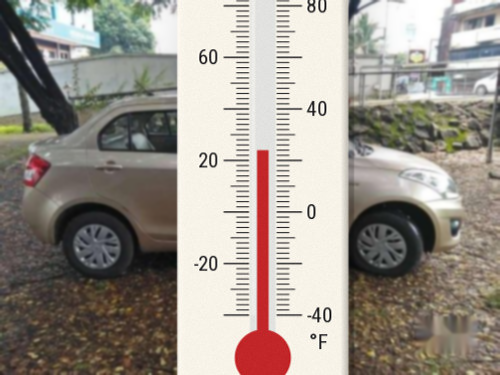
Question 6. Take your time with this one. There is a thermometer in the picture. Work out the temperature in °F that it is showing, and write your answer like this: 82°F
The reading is 24°F
